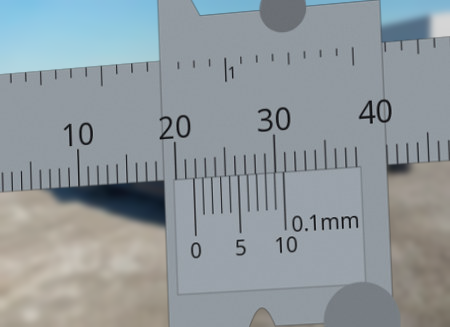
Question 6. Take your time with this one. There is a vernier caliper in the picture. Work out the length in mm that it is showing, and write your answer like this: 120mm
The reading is 21.8mm
